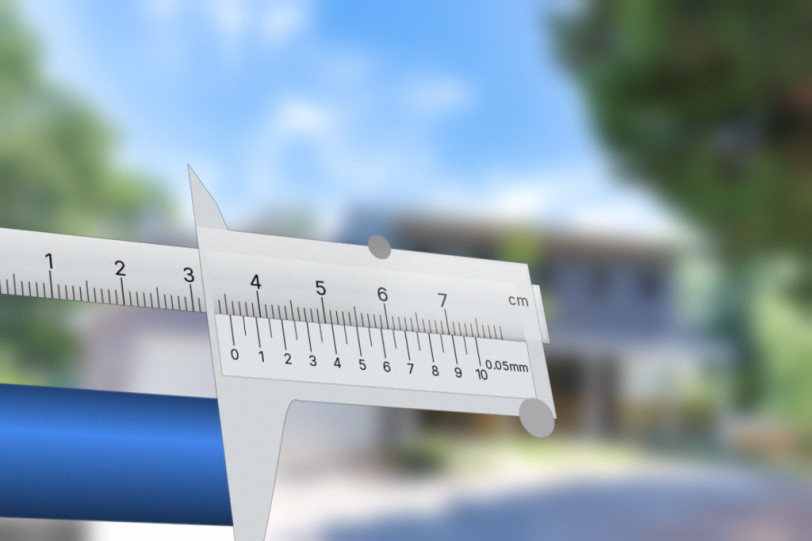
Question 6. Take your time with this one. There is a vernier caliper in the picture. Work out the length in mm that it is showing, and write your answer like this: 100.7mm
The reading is 35.4mm
